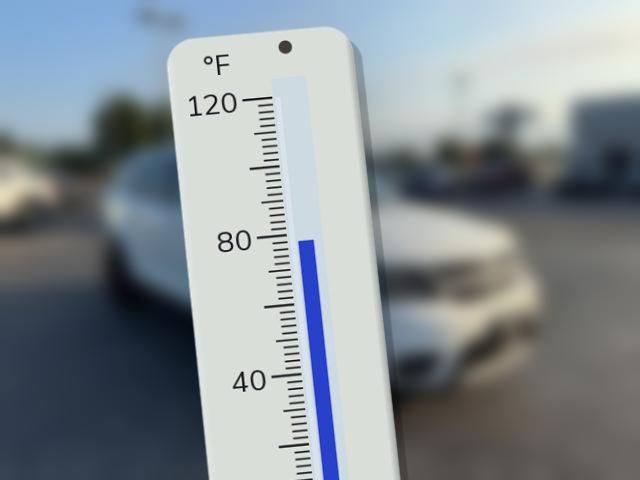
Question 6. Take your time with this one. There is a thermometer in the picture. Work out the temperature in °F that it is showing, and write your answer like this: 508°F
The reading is 78°F
